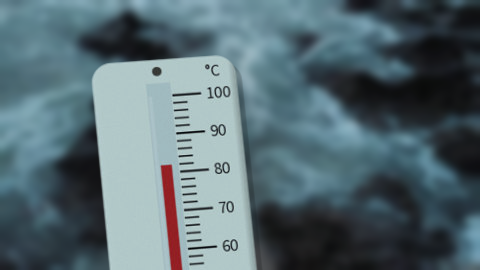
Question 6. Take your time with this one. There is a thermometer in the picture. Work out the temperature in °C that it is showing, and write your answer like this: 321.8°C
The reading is 82°C
